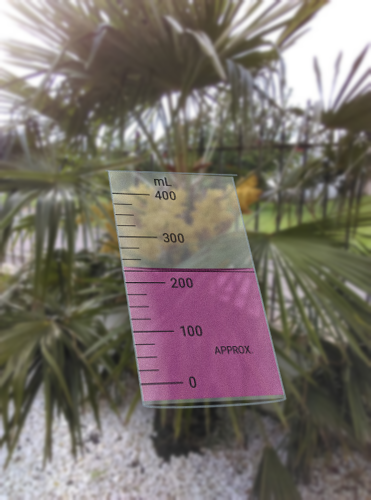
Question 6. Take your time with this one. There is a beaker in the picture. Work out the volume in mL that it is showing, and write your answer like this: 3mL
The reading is 225mL
